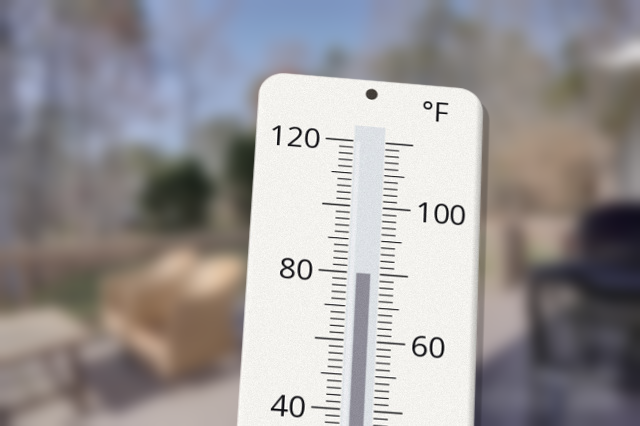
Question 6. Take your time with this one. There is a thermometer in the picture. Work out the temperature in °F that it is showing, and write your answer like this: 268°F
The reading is 80°F
